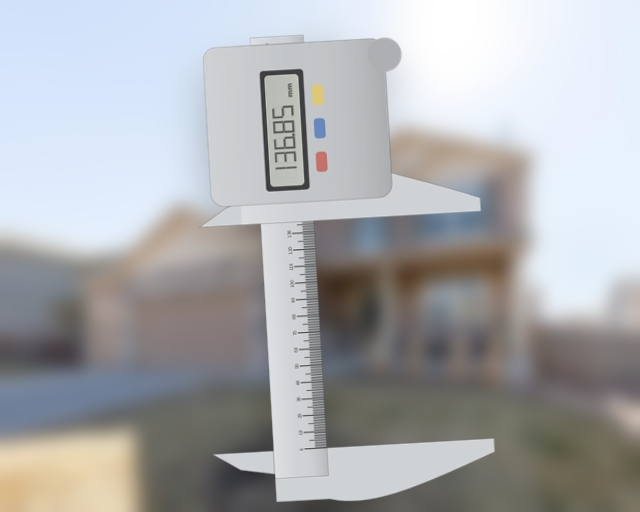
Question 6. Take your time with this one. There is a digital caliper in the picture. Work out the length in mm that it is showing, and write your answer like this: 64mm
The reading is 136.85mm
